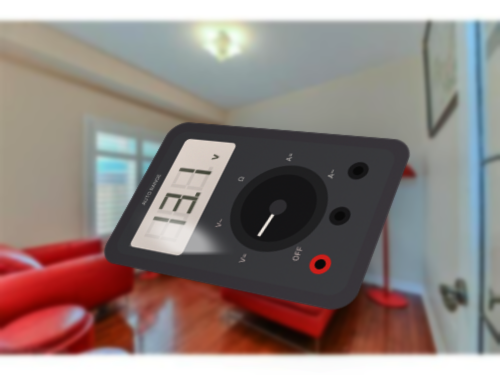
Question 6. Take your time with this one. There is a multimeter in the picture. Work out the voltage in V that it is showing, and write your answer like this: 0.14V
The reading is 13.1V
